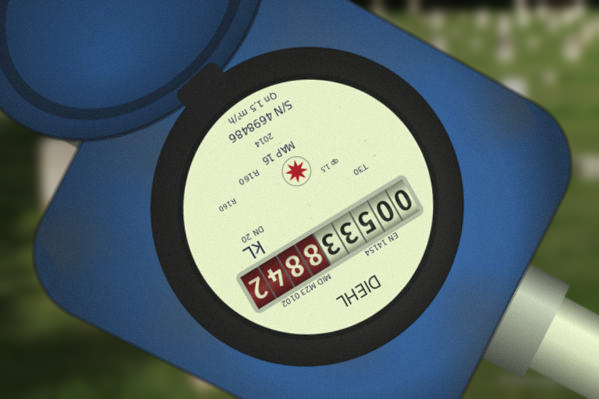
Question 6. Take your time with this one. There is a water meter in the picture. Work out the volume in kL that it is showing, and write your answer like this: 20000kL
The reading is 533.8842kL
